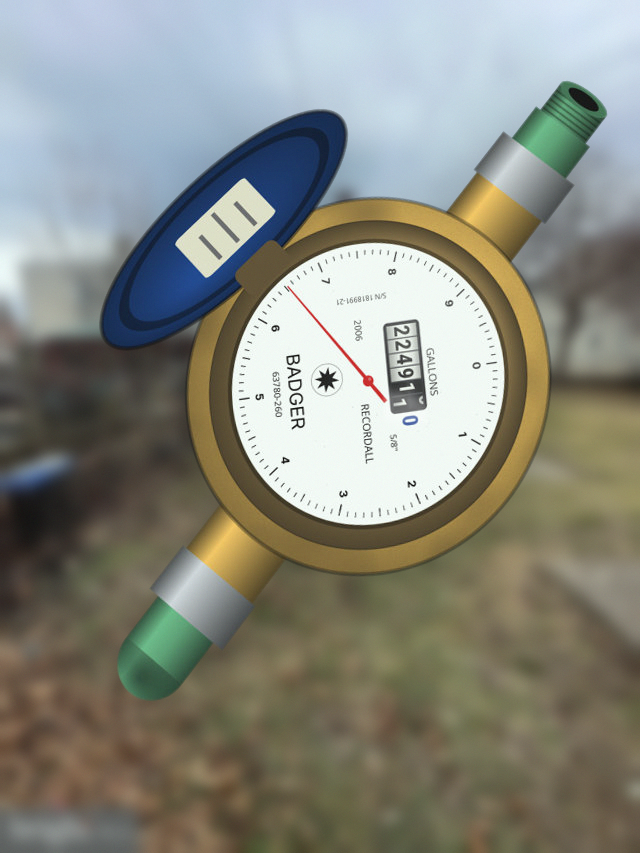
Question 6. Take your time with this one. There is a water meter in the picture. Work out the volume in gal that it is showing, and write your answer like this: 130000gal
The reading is 2249106.5gal
